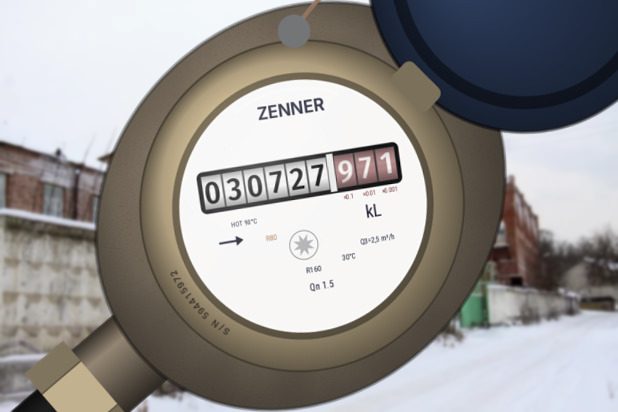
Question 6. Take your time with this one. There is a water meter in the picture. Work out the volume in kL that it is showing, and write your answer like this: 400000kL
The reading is 30727.971kL
